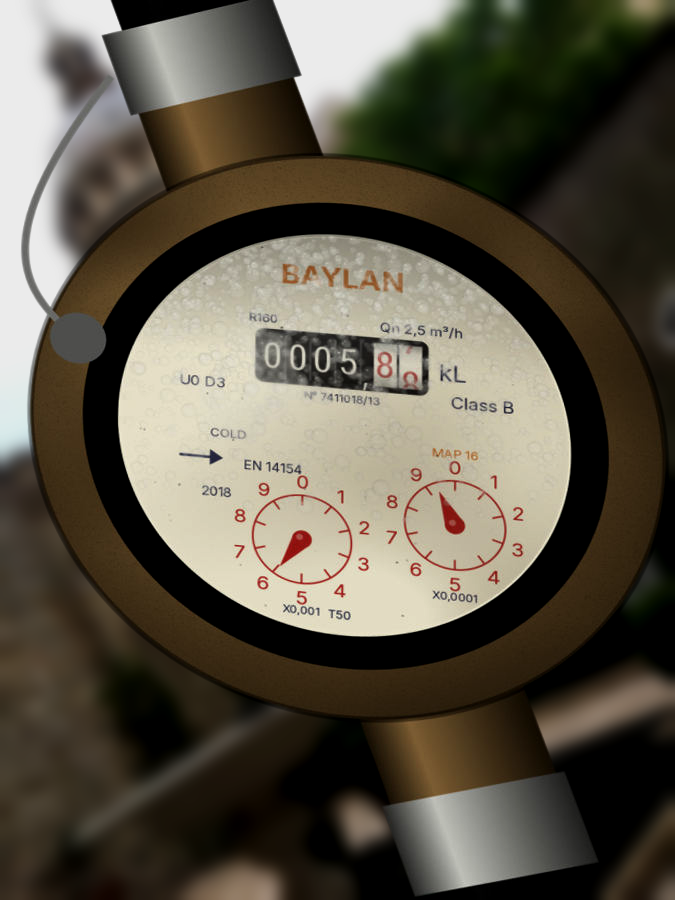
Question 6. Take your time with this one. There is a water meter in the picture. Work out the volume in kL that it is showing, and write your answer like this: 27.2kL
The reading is 5.8759kL
